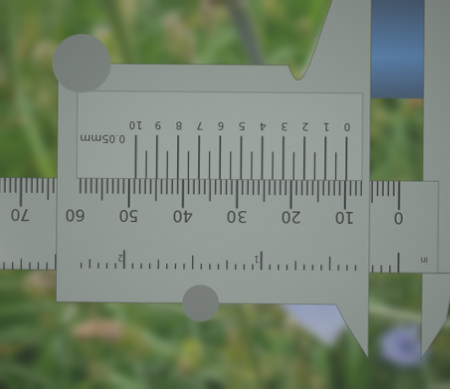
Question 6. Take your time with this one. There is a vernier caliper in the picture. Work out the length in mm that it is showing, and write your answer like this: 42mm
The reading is 9.8mm
